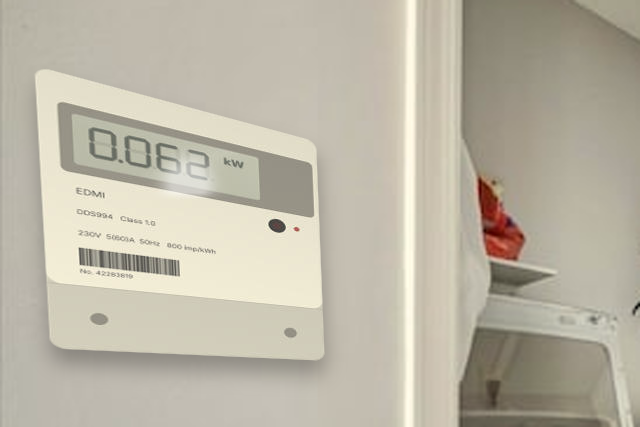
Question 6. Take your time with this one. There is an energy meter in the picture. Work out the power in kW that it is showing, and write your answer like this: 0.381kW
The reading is 0.062kW
